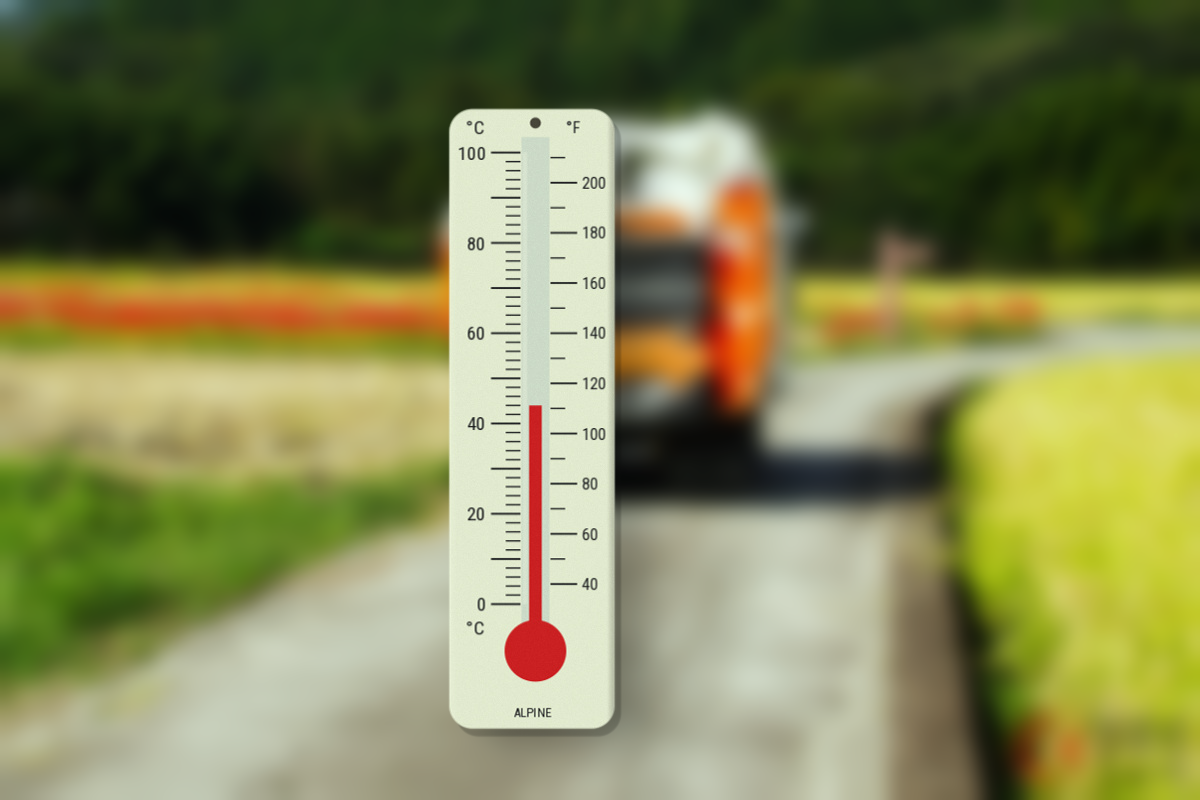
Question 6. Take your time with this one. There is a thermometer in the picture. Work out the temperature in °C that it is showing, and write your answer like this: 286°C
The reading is 44°C
